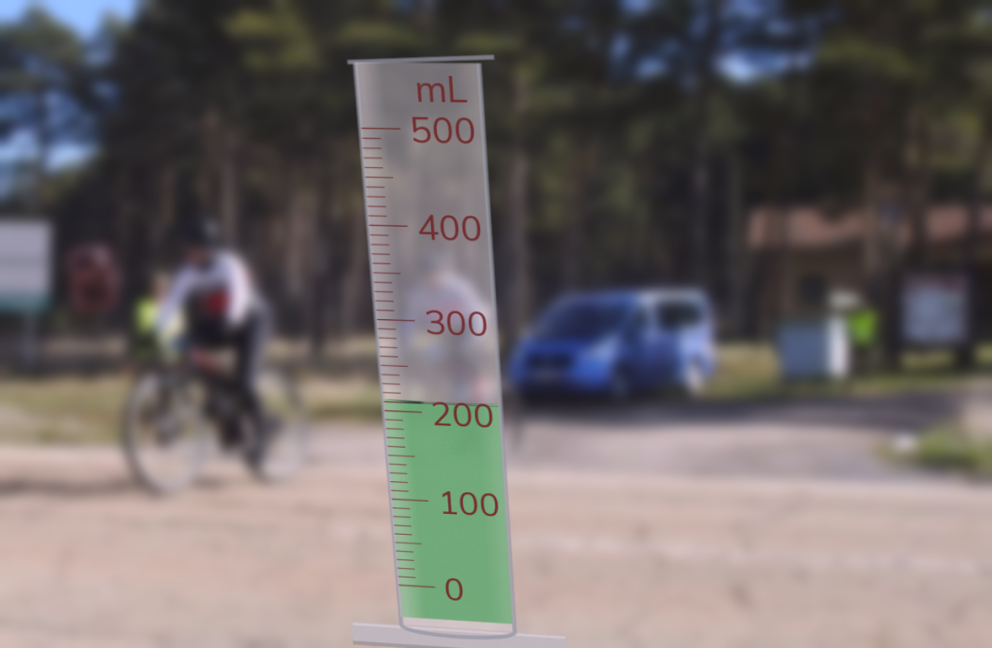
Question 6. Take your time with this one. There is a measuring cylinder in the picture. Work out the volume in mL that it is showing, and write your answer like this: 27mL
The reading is 210mL
